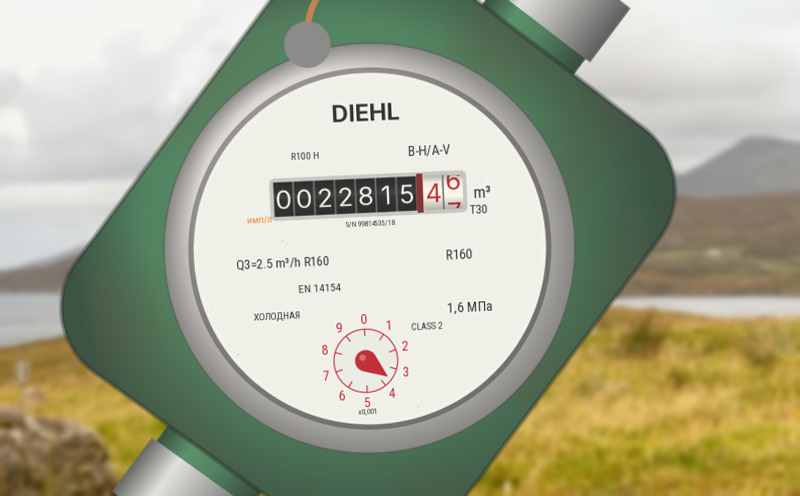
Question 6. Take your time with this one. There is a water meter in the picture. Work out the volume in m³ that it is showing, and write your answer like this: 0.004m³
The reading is 22815.463m³
